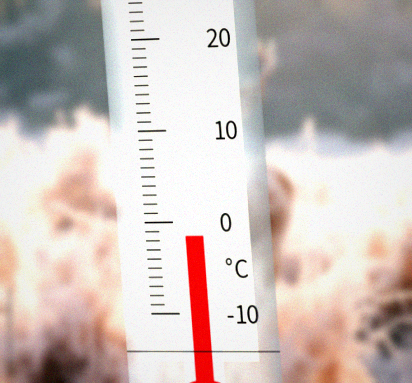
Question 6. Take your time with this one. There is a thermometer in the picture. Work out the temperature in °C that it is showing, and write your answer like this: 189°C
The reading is -1.5°C
